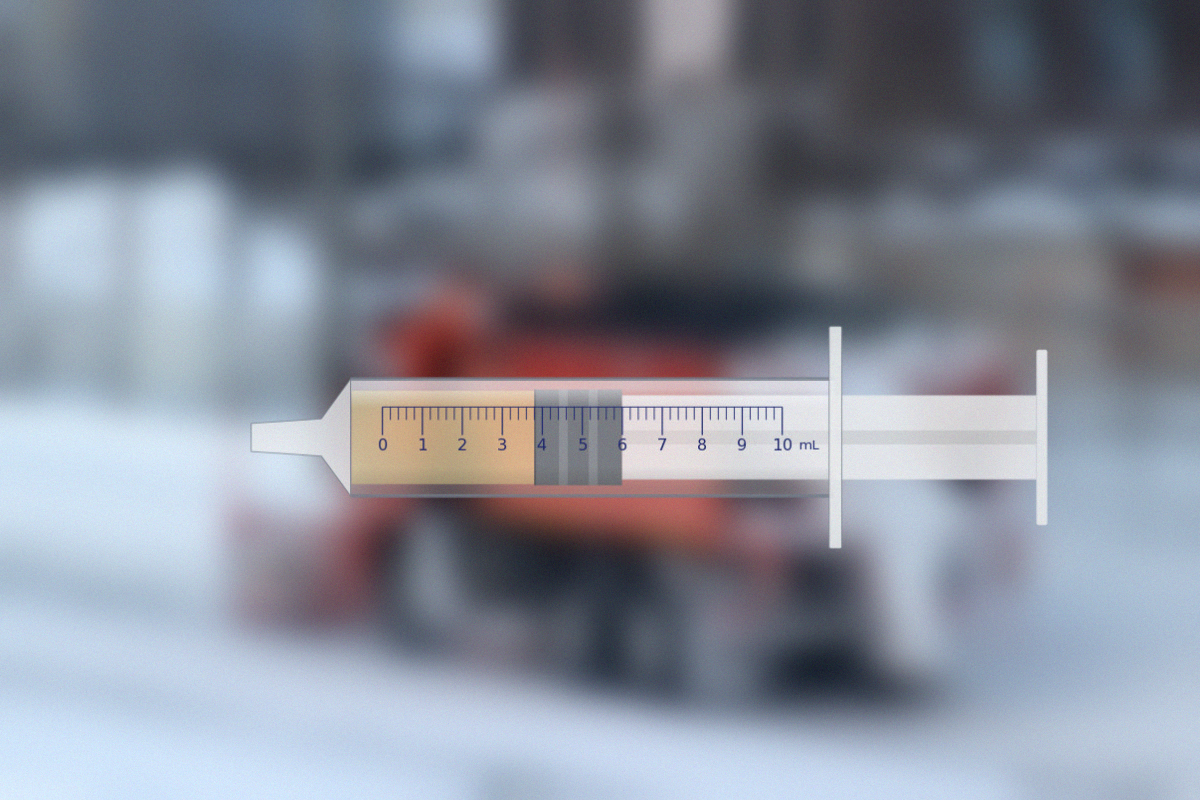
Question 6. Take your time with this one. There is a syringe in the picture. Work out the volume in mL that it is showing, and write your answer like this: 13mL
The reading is 3.8mL
